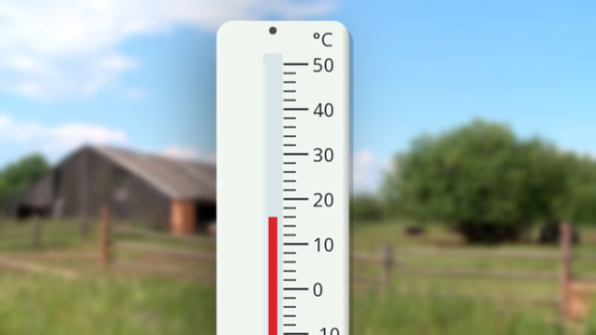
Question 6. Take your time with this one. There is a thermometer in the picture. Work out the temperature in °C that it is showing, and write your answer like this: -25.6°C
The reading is 16°C
